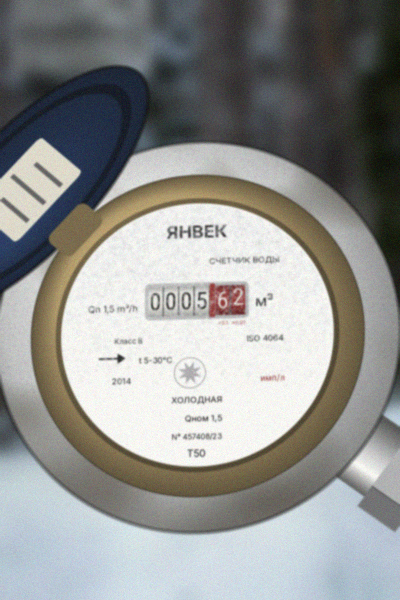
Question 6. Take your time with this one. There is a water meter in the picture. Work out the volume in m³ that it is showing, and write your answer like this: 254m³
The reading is 5.62m³
